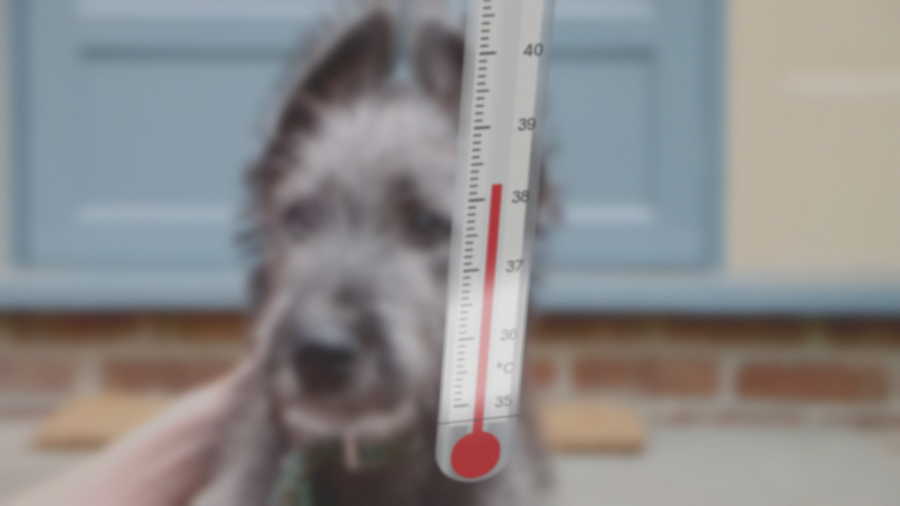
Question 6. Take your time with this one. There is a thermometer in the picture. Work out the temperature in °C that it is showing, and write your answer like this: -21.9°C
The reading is 38.2°C
